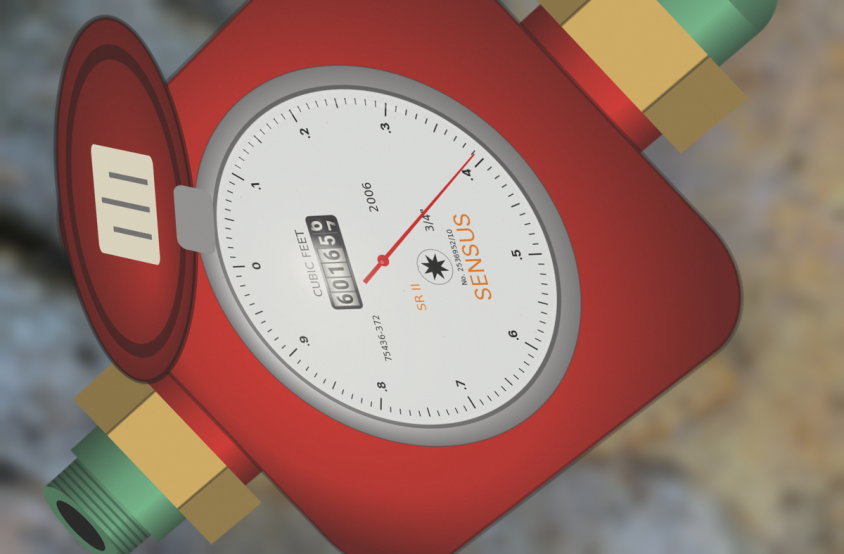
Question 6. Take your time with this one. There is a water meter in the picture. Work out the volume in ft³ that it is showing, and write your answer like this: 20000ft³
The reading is 601656.39ft³
